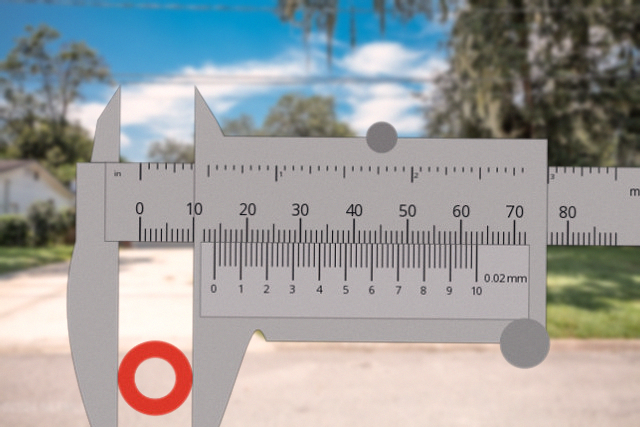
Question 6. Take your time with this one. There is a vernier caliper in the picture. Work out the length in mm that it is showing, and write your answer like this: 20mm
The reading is 14.0mm
